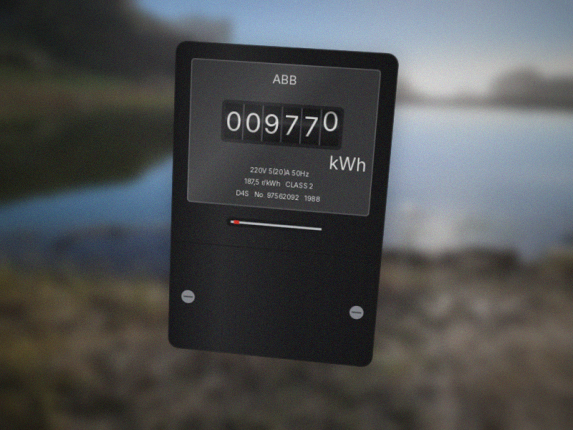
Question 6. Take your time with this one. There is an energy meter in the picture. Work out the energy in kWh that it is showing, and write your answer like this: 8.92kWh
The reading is 9770kWh
